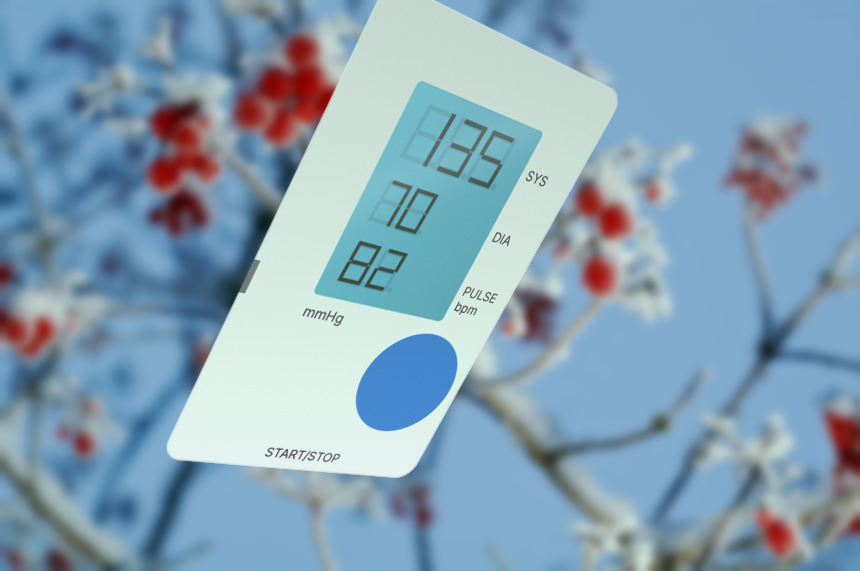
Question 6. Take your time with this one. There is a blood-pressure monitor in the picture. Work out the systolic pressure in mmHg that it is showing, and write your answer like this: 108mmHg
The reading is 135mmHg
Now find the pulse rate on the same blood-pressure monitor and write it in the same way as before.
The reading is 82bpm
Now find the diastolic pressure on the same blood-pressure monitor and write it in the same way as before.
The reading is 70mmHg
